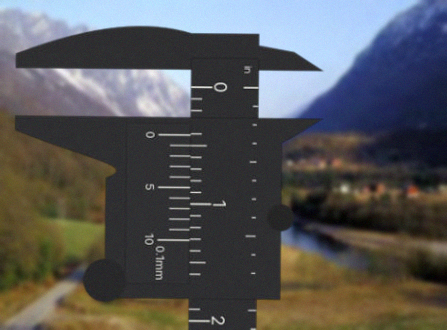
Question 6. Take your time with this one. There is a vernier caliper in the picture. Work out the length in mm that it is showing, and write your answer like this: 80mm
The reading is 4.1mm
